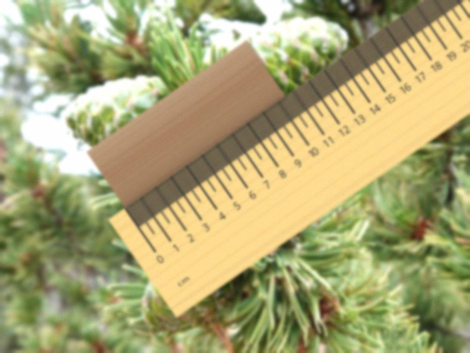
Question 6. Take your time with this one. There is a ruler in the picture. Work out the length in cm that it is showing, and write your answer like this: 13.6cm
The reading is 10.5cm
